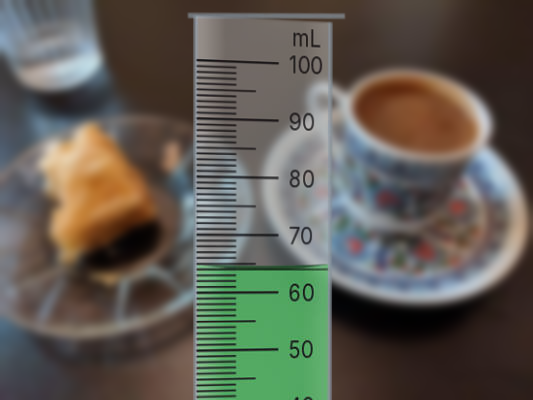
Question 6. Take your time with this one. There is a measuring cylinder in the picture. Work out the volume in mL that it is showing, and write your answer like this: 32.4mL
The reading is 64mL
